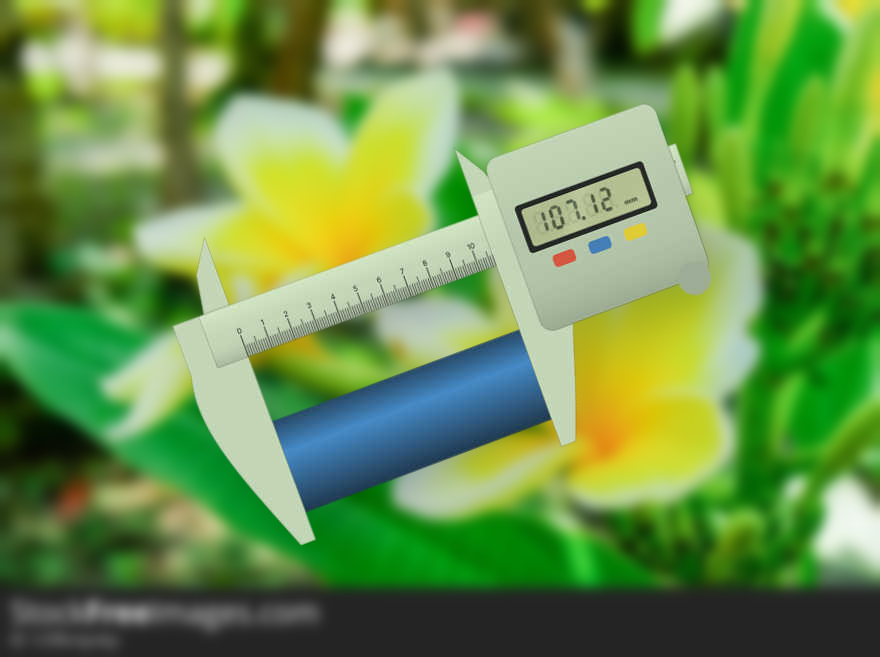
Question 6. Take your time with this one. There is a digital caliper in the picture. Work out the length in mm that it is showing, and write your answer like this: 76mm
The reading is 107.12mm
